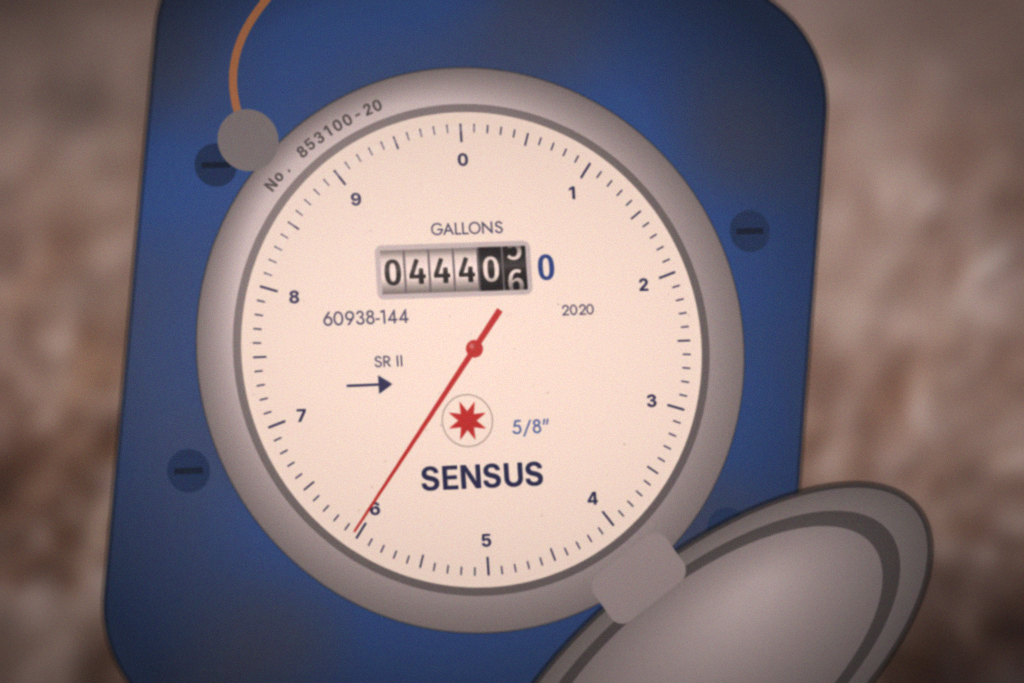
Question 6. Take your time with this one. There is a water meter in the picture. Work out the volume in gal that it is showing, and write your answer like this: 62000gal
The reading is 444056.0gal
